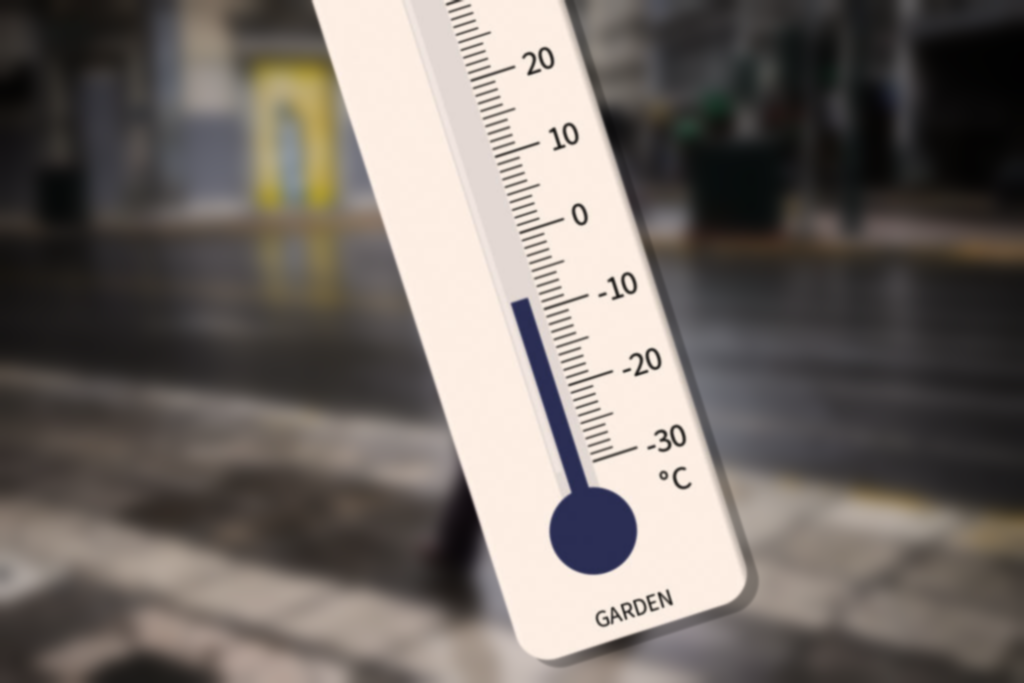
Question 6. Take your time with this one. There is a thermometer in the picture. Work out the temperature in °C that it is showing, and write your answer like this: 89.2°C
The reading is -8°C
